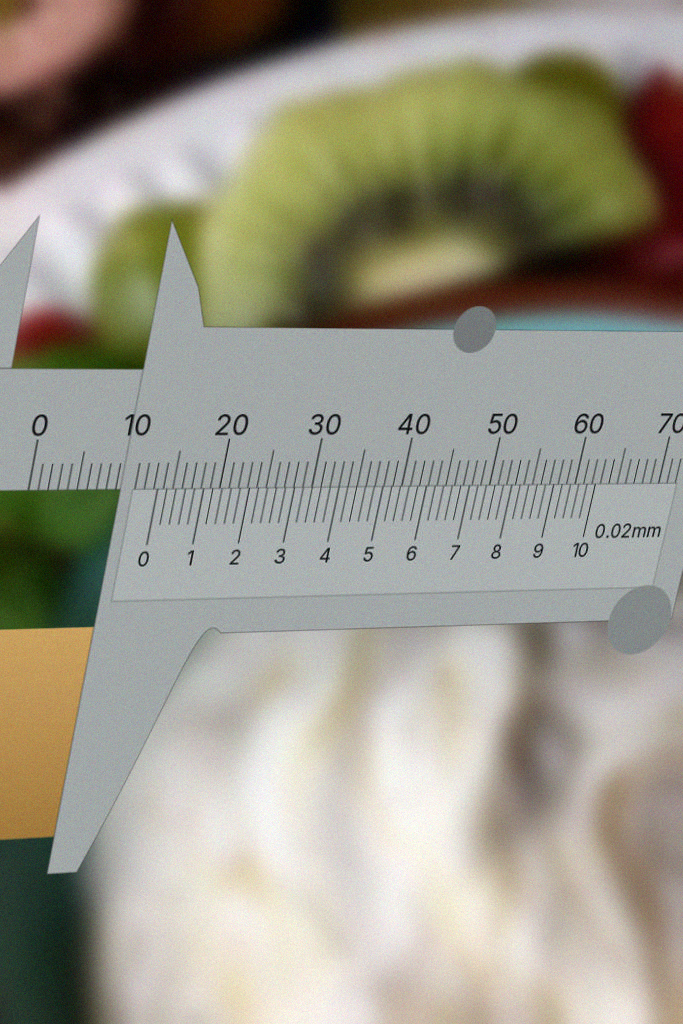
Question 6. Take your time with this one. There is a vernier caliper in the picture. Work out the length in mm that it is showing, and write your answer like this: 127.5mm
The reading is 13.4mm
